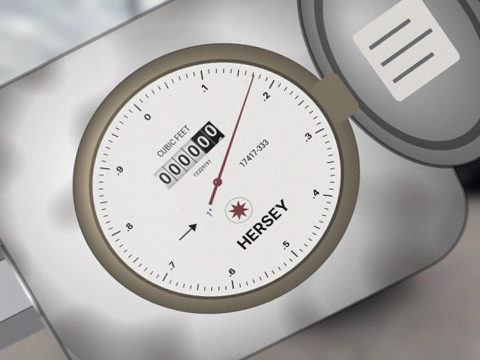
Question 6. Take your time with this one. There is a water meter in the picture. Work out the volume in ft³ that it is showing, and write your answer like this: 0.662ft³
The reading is 0.17ft³
